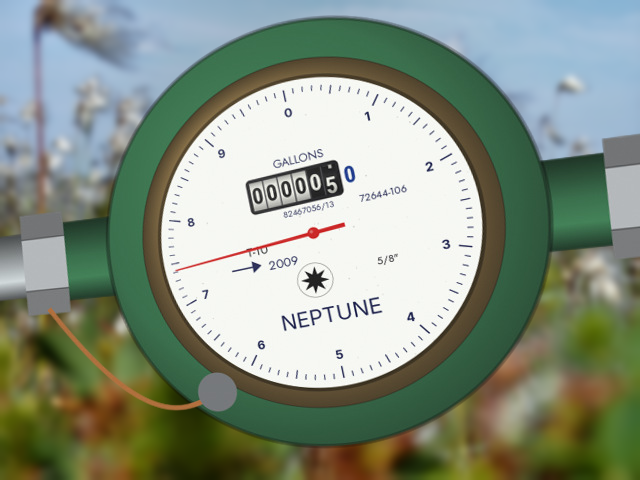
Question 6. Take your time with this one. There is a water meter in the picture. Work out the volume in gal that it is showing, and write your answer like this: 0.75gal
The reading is 47.4gal
